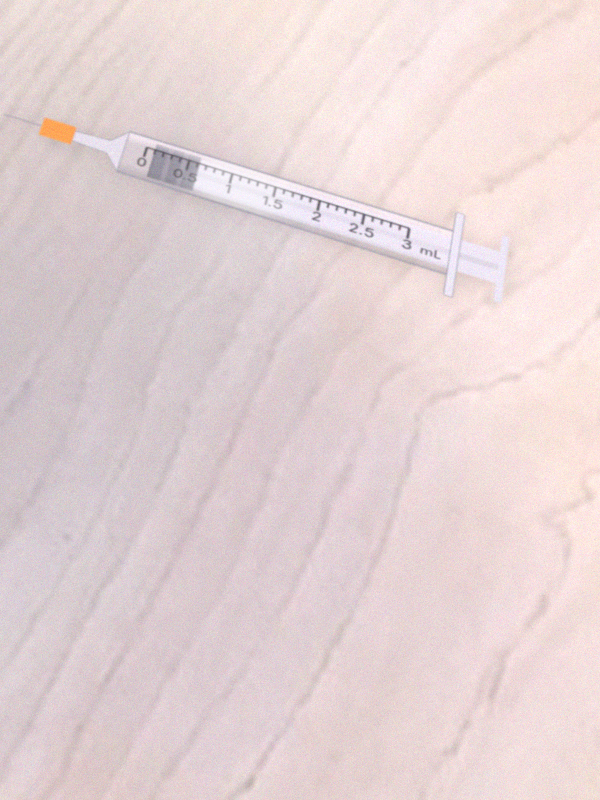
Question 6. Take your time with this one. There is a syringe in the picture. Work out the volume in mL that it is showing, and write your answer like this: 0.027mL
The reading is 0.1mL
